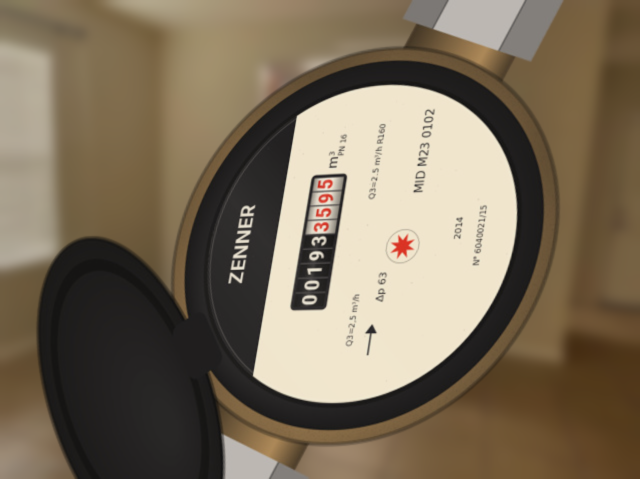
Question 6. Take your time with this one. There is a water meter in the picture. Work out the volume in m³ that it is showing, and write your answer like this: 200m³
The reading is 193.3595m³
